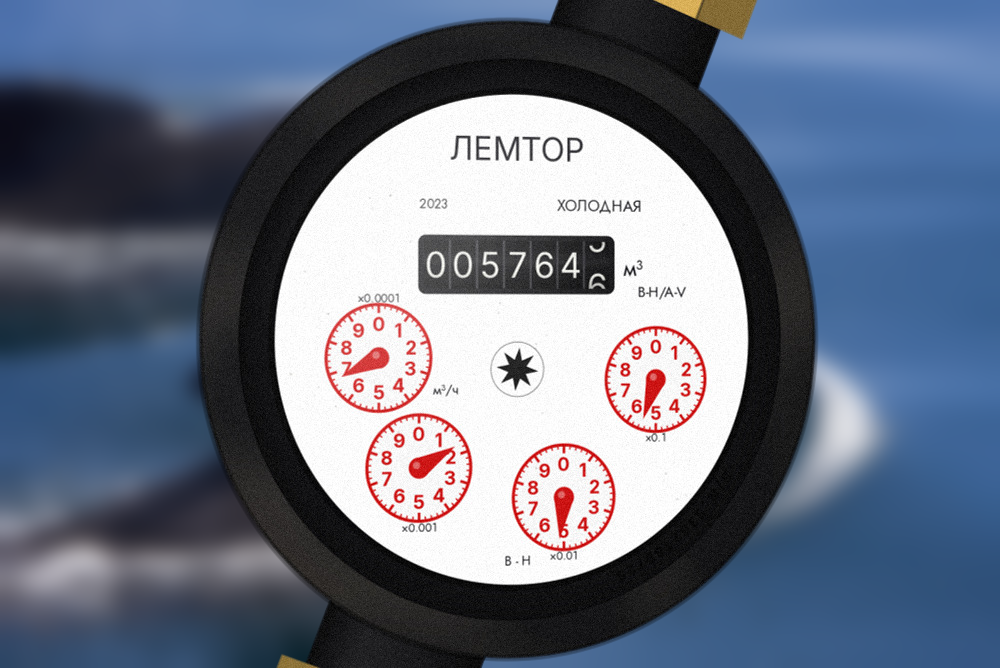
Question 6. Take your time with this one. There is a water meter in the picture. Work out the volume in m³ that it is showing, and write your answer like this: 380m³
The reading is 57645.5516m³
